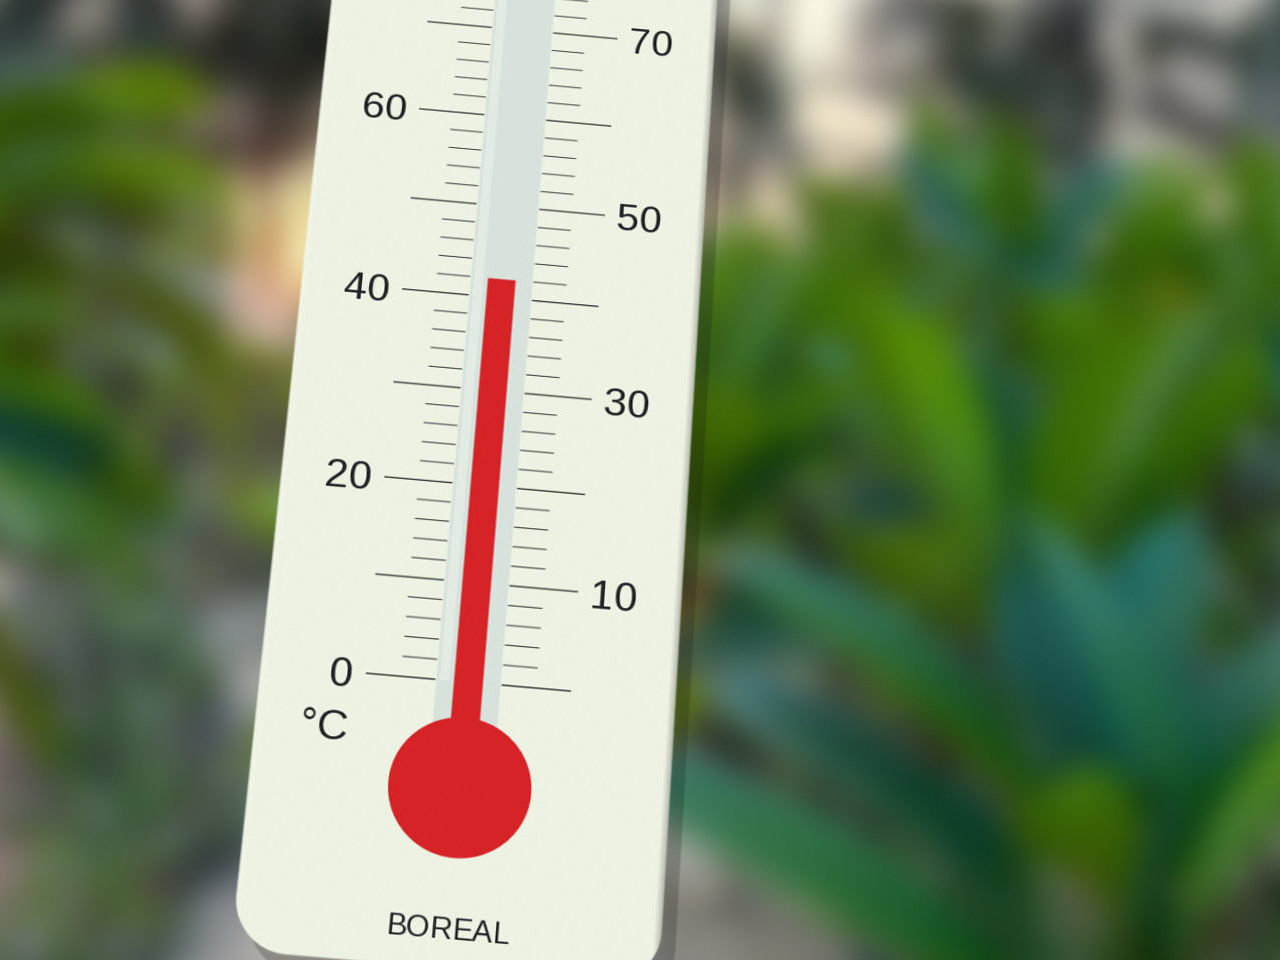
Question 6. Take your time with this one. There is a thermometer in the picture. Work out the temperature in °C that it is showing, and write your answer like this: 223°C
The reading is 42°C
